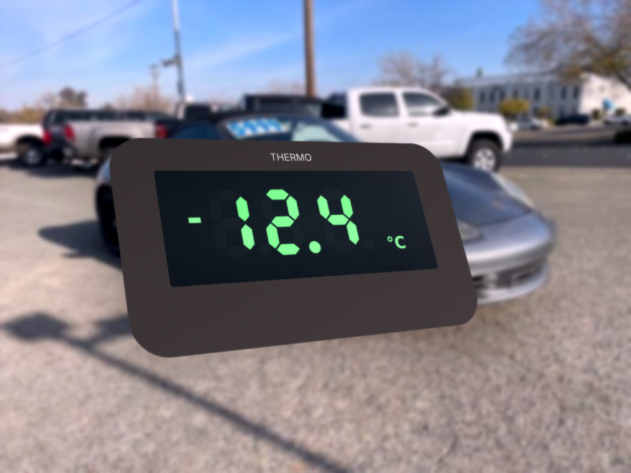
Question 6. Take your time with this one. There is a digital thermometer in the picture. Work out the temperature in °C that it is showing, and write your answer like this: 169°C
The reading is -12.4°C
